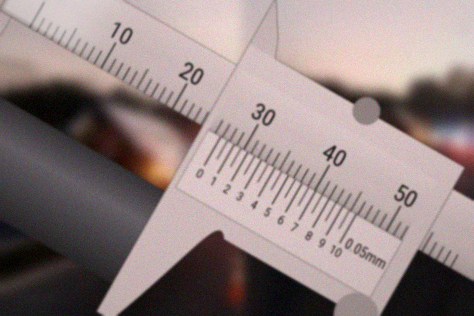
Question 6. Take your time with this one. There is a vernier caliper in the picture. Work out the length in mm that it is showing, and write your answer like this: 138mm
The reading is 26.8mm
